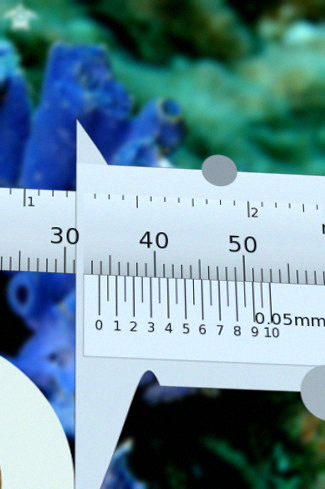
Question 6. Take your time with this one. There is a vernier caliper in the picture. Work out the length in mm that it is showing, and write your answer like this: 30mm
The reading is 33.8mm
